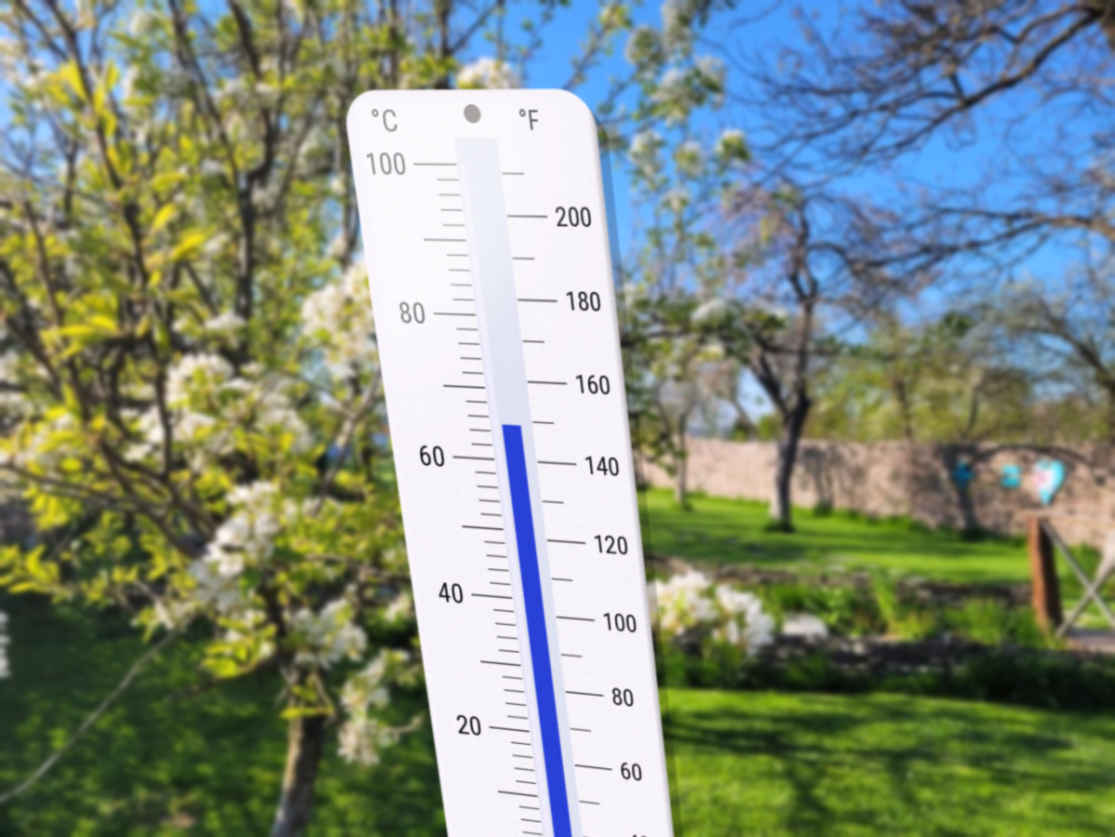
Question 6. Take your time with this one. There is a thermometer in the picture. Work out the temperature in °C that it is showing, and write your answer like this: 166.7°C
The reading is 65°C
